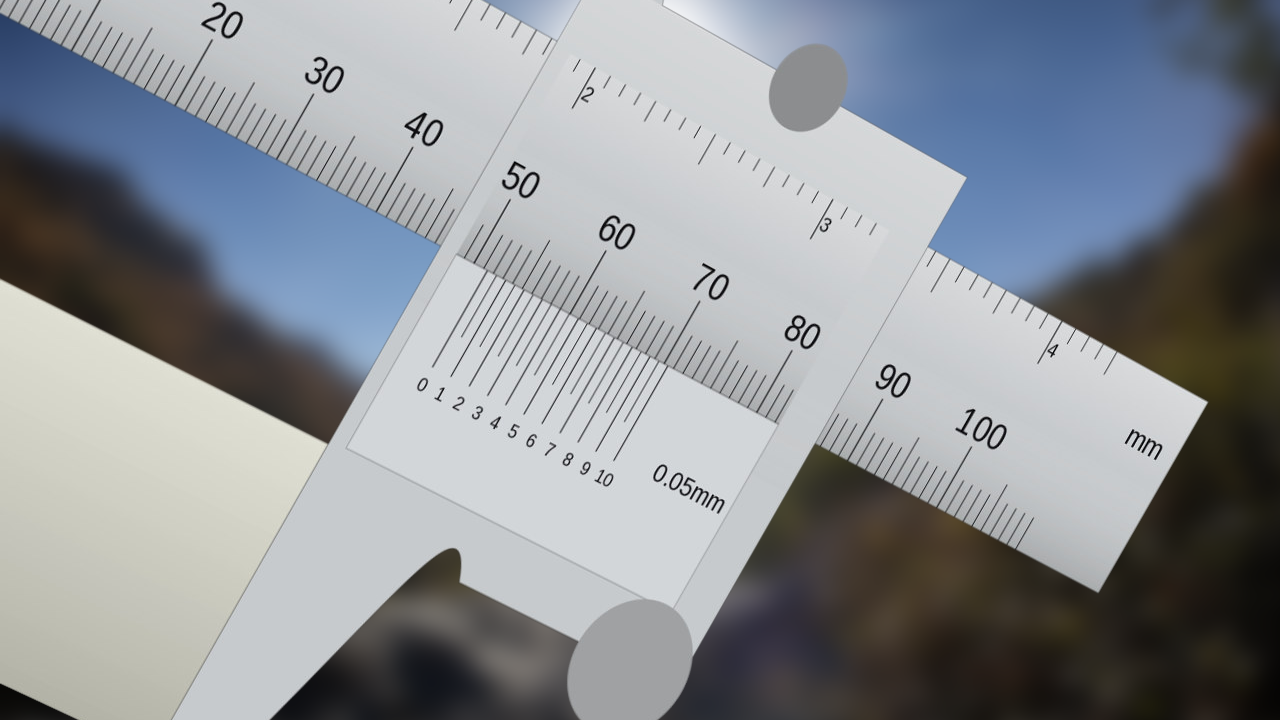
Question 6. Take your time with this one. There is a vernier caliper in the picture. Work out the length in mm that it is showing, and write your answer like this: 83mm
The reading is 51.4mm
